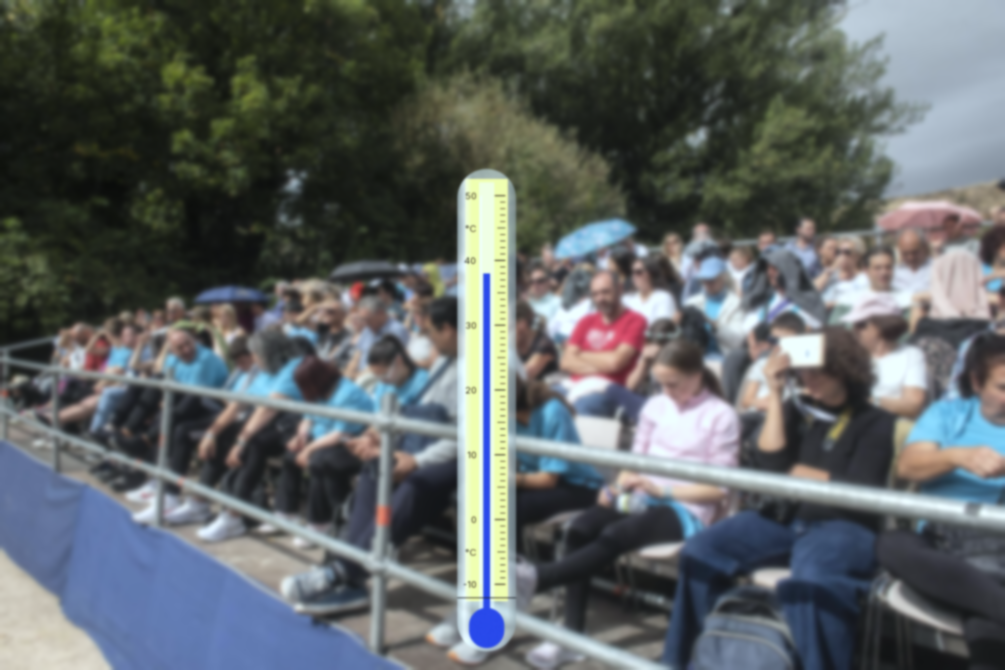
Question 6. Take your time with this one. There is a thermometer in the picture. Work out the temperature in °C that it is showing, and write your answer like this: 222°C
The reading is 38°C
